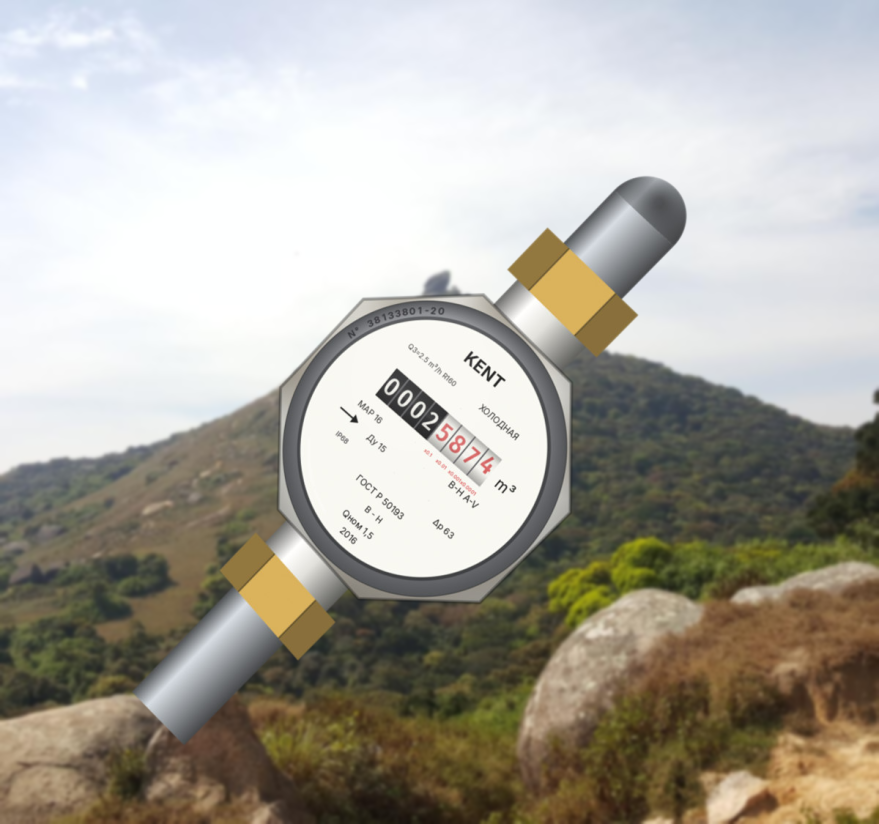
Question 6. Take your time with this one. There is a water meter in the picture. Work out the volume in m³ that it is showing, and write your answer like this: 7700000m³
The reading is 2.5874m³
